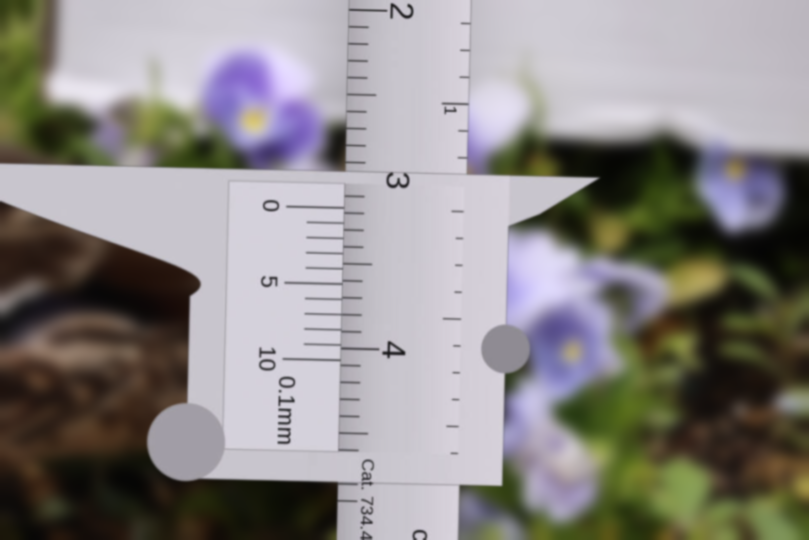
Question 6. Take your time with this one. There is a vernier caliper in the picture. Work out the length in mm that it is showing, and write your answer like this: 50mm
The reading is 31.7mm
